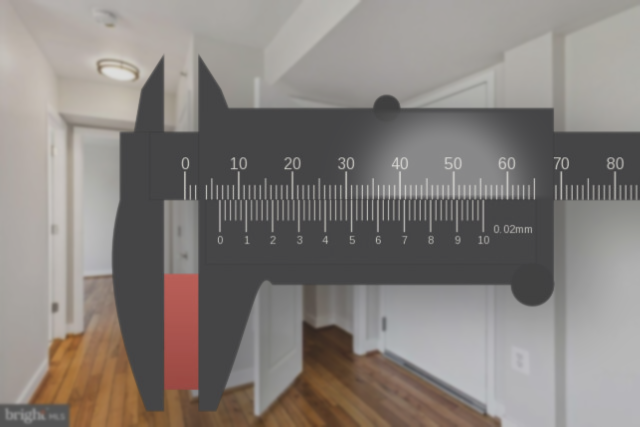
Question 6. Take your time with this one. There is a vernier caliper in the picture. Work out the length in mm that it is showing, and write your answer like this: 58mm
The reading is 6.5mm
